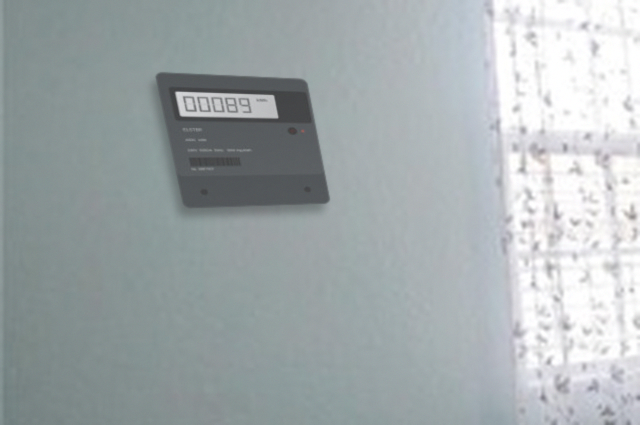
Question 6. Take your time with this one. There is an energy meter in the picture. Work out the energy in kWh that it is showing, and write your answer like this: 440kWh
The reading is 89kWh
